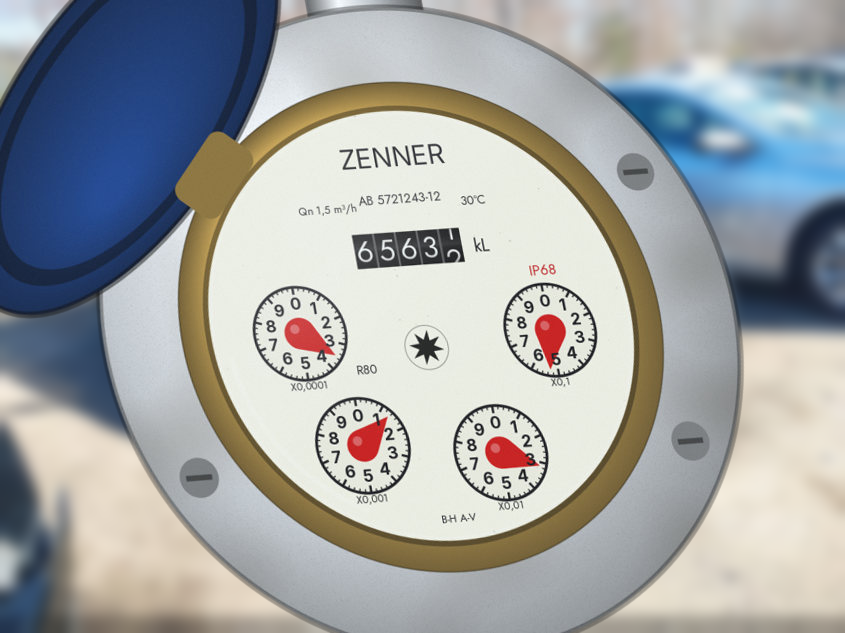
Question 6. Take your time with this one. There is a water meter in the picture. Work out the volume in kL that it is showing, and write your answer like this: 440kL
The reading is 65631.5313kL
